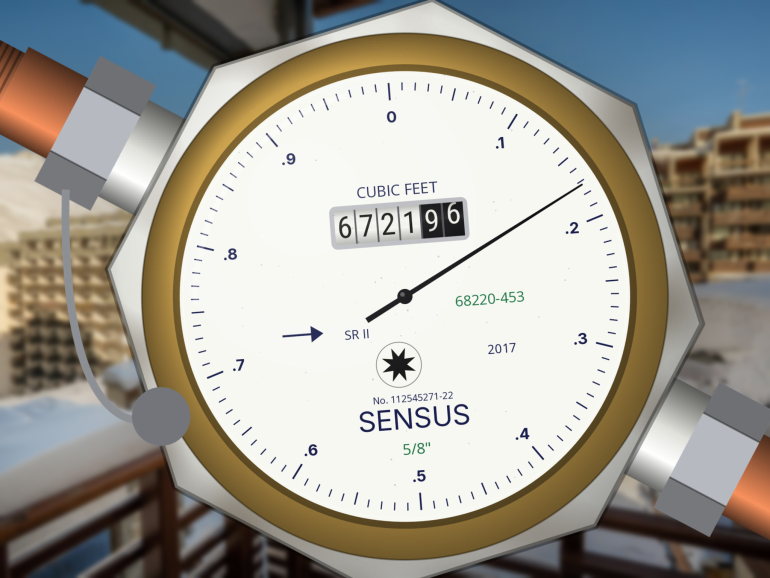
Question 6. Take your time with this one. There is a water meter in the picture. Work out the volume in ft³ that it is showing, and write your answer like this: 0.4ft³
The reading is 672196.17ft³
